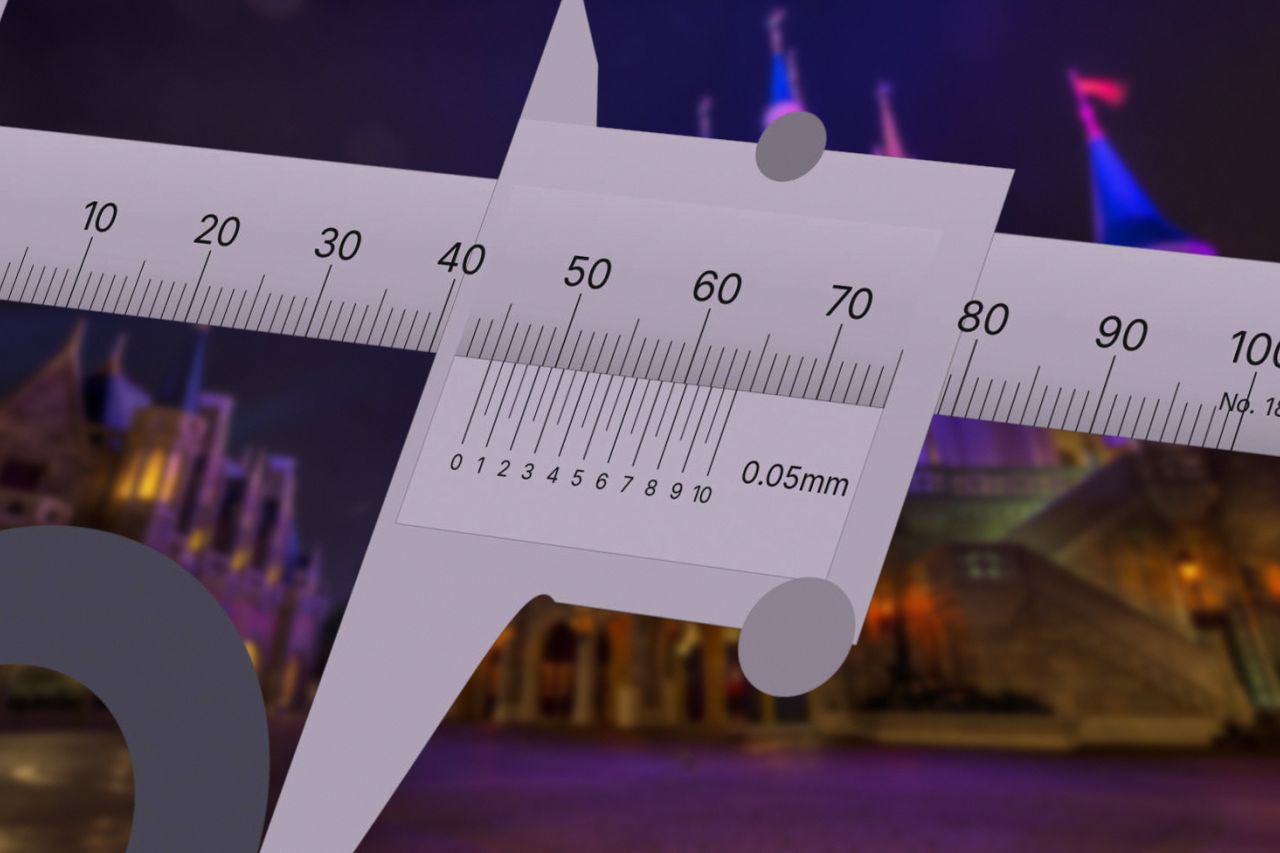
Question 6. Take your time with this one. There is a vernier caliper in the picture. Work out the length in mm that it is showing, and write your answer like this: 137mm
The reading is 45.0mm
